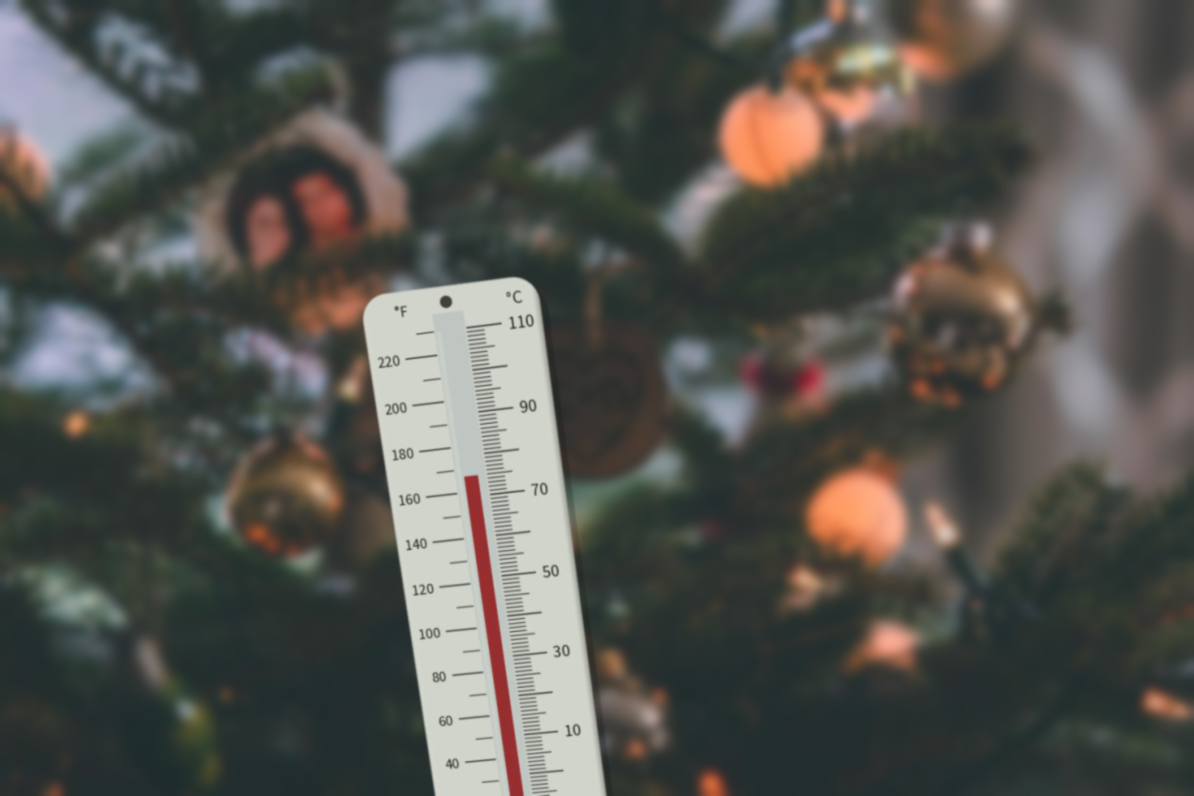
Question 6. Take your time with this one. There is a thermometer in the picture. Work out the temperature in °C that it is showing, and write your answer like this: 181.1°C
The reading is 75°C
